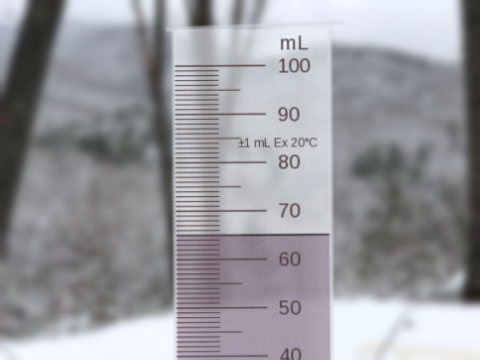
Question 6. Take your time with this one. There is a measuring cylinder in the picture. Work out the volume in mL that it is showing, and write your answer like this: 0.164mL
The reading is 65mL
